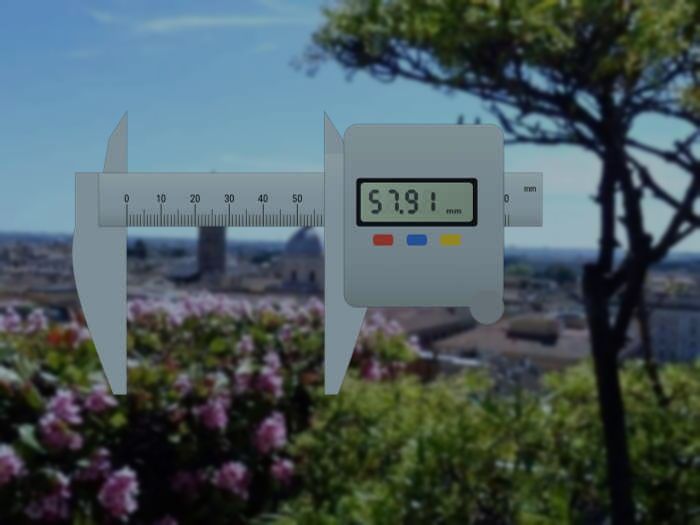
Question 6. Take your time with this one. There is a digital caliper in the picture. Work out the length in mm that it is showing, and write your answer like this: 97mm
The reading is 57.91mm
